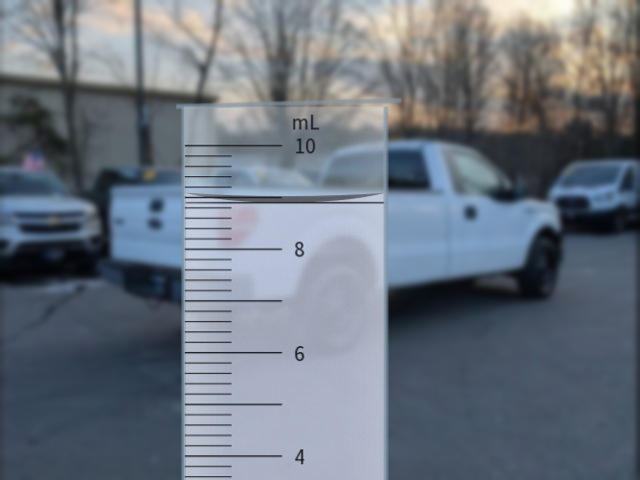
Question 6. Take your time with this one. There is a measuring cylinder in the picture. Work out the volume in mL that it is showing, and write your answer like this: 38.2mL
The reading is 8.9mL
